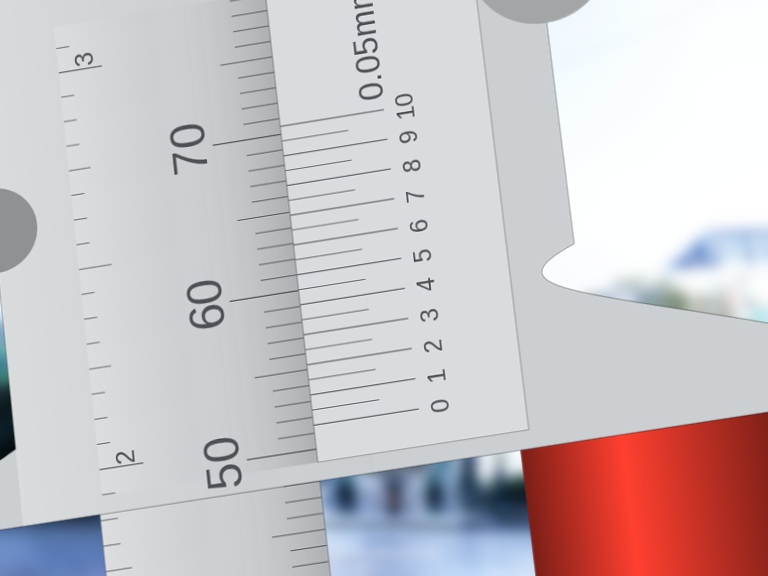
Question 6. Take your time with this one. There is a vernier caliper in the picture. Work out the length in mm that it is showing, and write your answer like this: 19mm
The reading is 51.5mm
